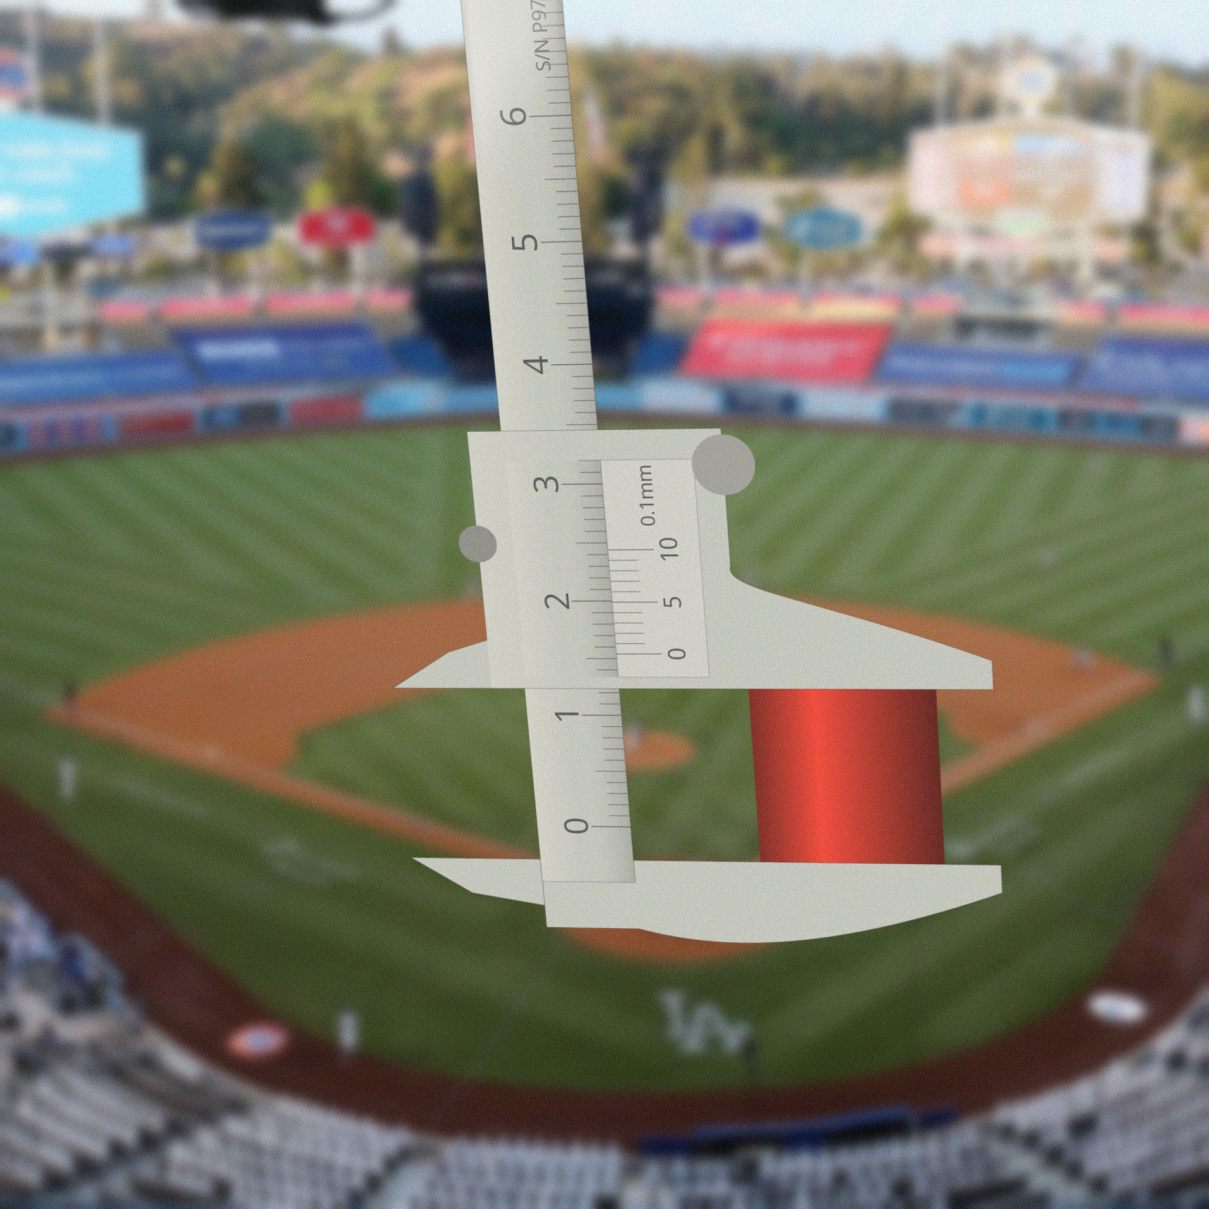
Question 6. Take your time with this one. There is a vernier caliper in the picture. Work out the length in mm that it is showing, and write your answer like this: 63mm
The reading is 15.4mm
